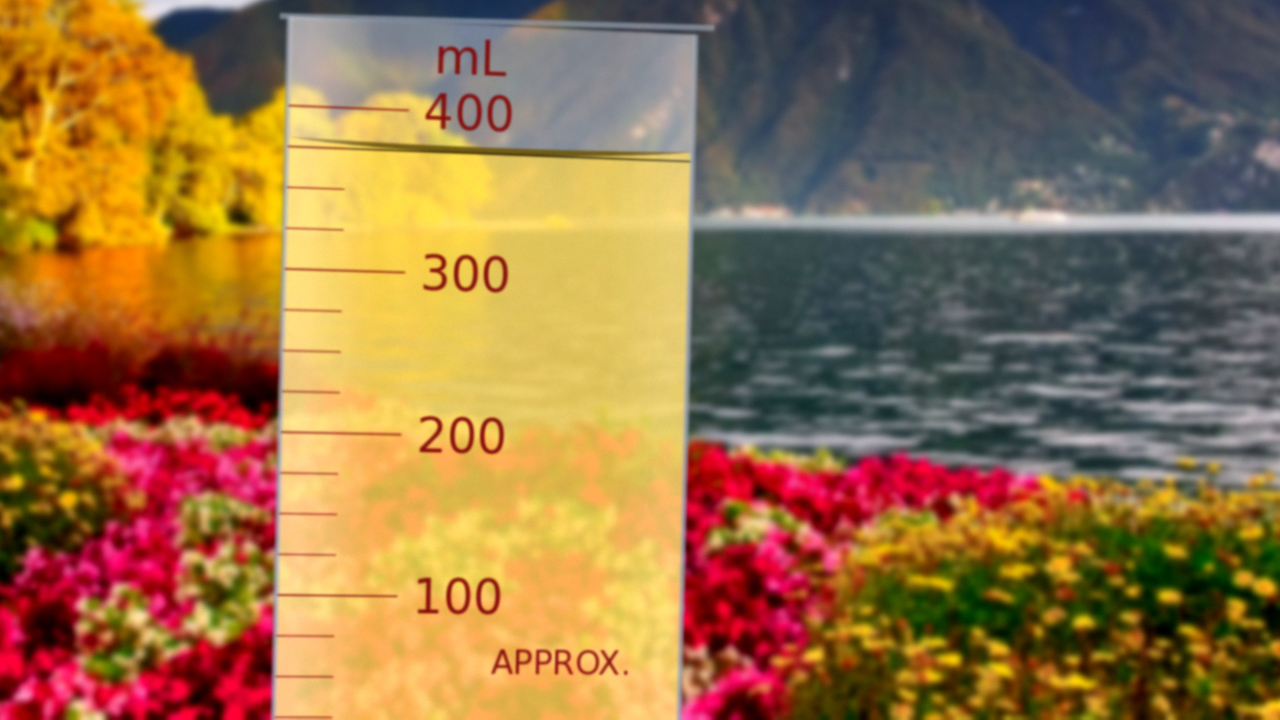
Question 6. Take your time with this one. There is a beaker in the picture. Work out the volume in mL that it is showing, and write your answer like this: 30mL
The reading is 375mL
